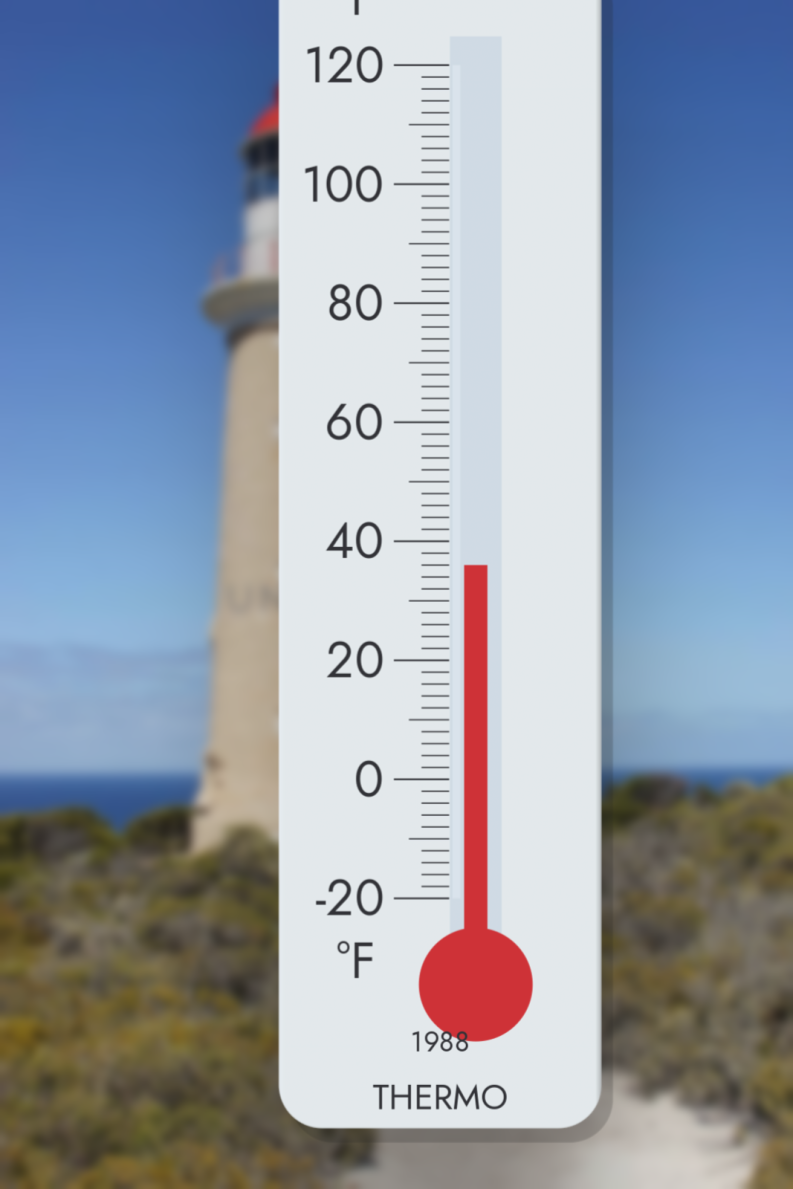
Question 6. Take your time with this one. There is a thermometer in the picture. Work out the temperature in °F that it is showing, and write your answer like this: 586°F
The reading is 36°F
